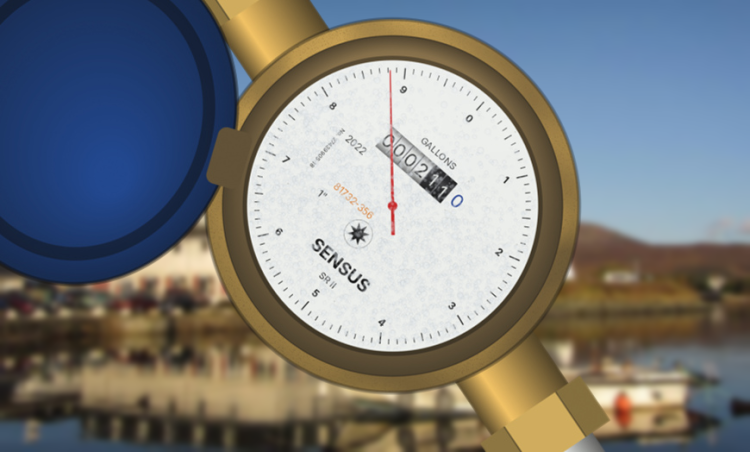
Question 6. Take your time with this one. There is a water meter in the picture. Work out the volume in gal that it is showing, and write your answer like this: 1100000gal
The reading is 2108.8gal
